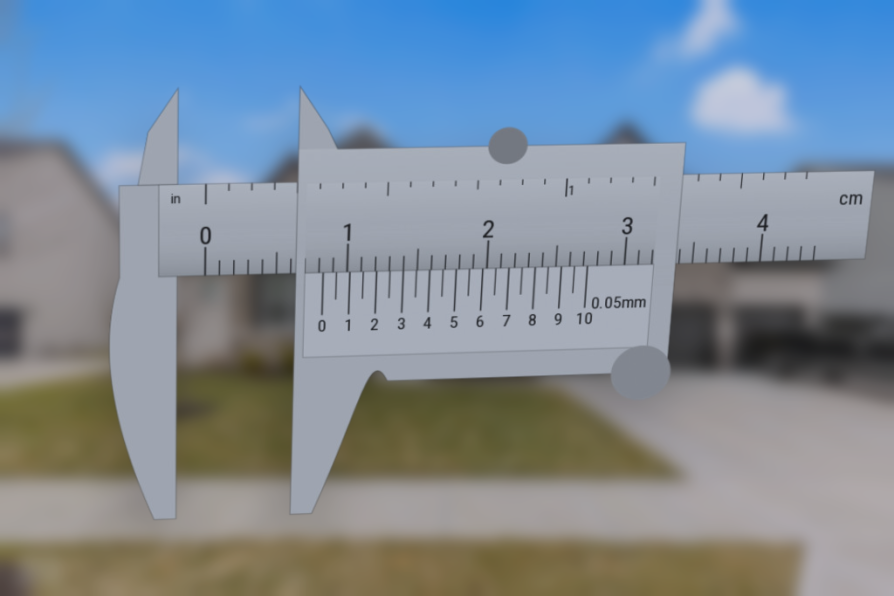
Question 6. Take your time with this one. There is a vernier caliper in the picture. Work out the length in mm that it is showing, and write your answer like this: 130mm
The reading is 8.3mm
